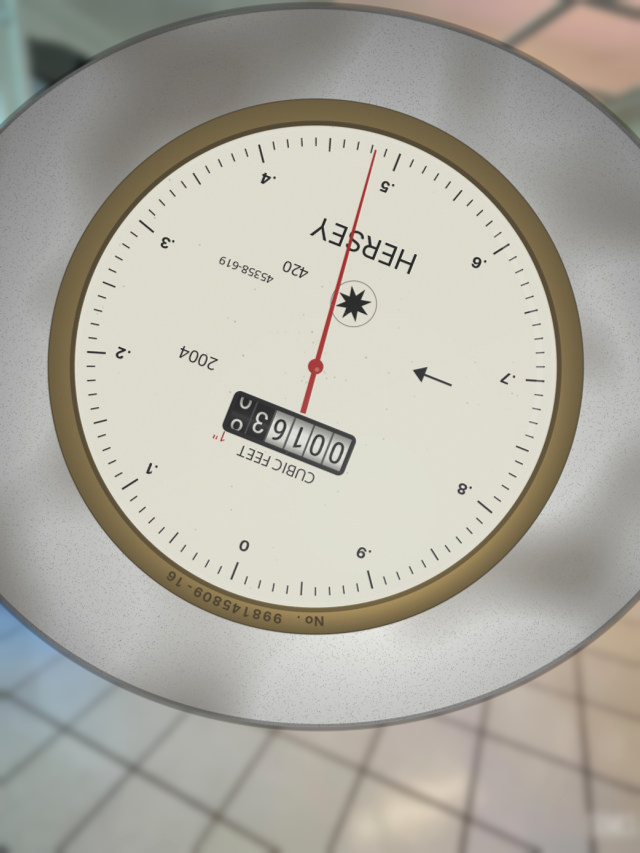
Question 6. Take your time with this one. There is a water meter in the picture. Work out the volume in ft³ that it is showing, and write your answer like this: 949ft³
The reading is 1638.48ft³
